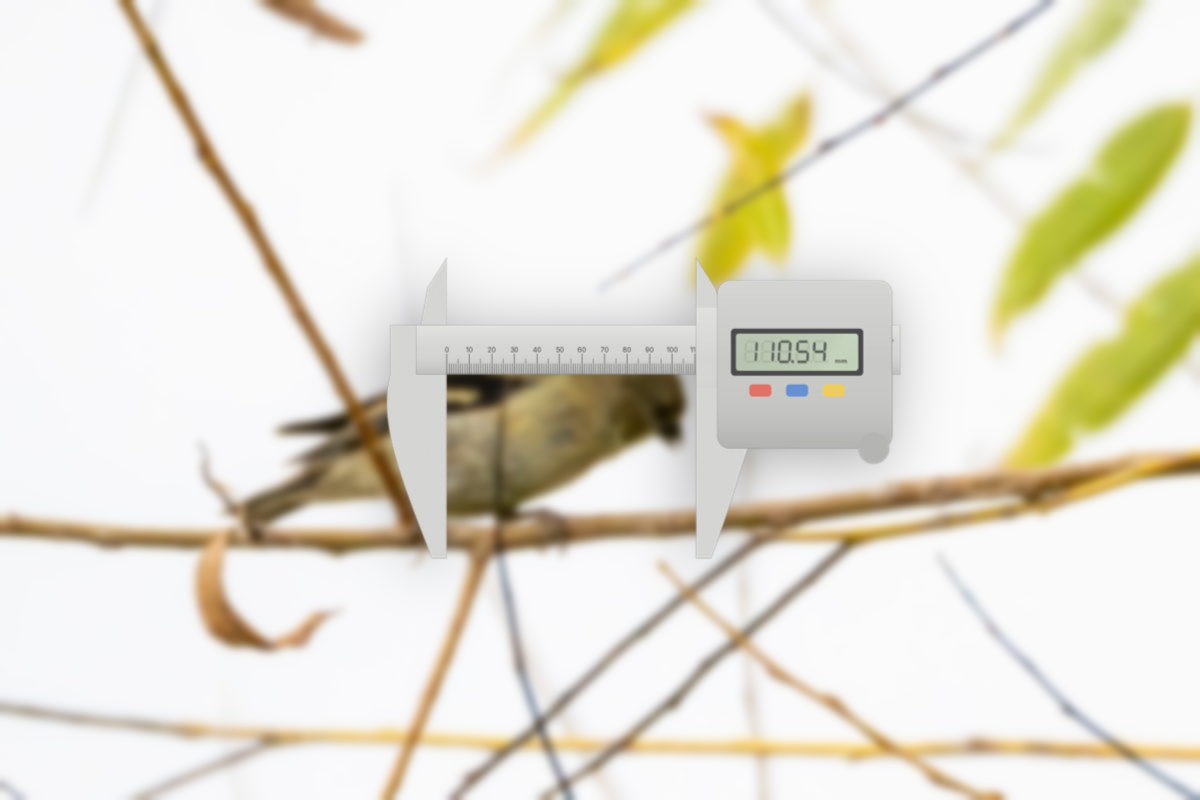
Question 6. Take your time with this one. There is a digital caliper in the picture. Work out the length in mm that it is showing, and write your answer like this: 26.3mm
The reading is 110.54mm
